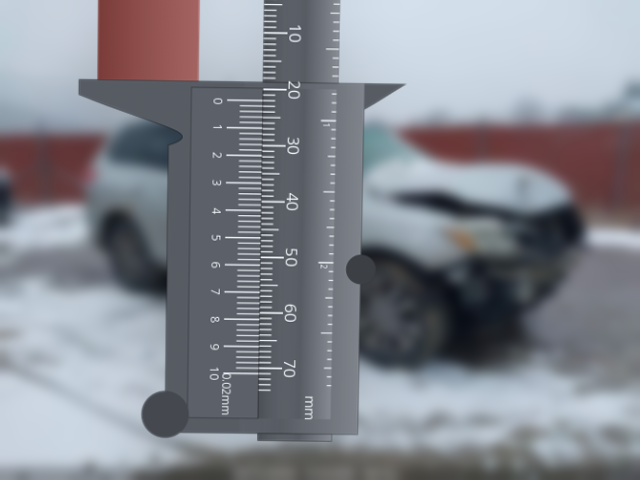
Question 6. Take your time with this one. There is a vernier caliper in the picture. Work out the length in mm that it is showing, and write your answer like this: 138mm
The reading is 22.0mm
